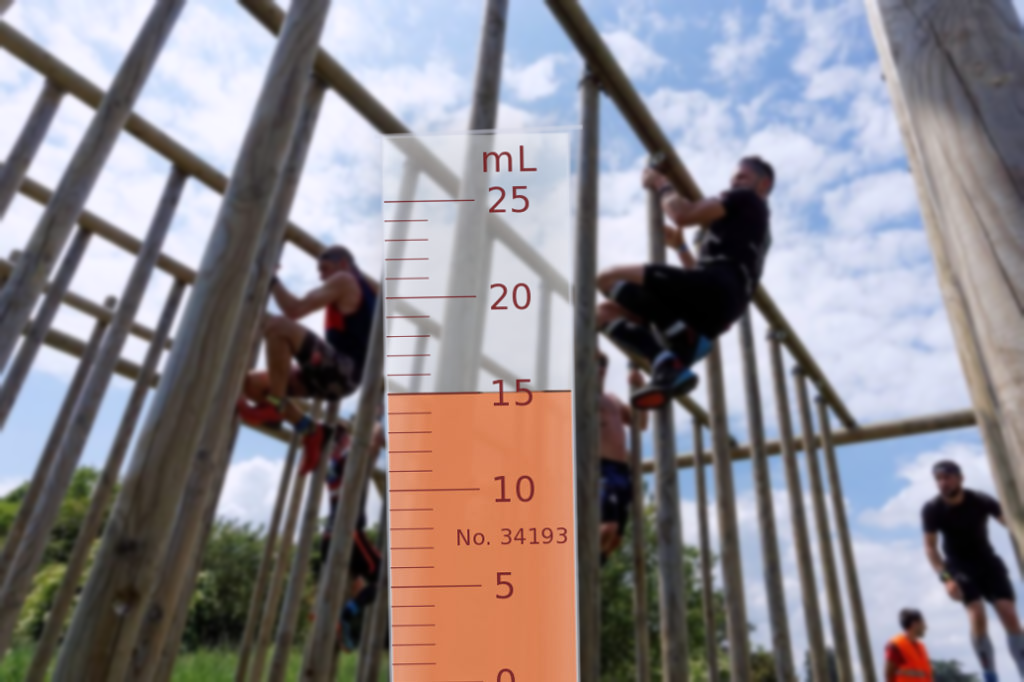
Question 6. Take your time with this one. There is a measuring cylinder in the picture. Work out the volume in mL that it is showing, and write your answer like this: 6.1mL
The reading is 15mL
